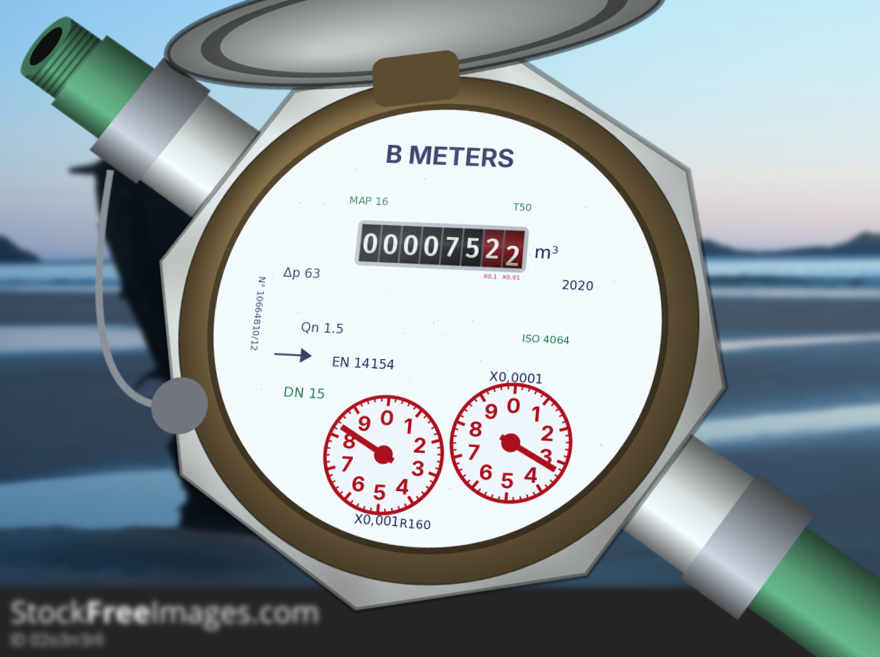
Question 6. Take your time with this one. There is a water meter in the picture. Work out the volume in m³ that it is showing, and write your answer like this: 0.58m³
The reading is 75.2183m³
